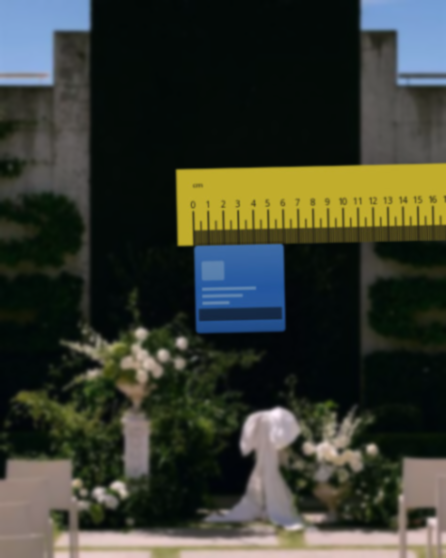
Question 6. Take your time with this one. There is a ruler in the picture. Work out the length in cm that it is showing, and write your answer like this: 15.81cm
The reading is 6cm
